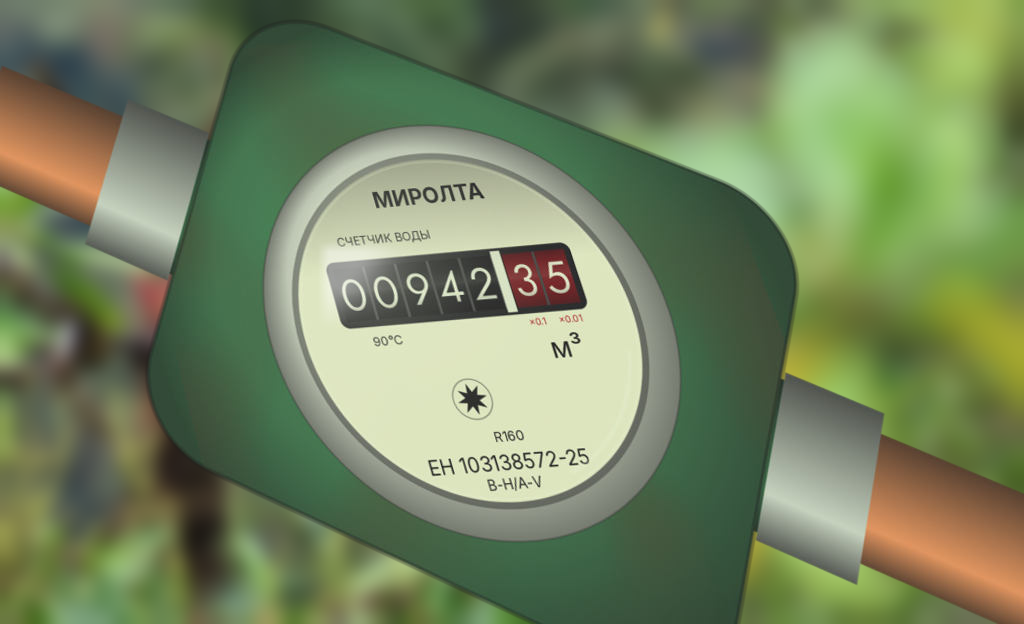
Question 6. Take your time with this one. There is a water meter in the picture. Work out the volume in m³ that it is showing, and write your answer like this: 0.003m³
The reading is 942.35m³
